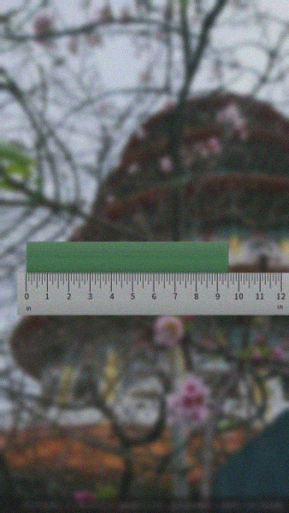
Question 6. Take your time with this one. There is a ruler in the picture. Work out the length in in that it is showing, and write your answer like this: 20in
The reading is 9.5in
